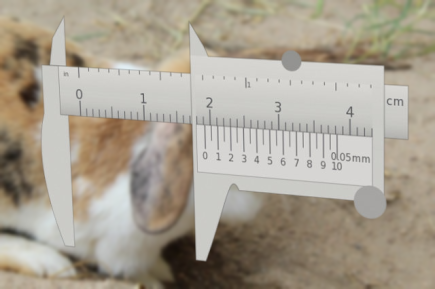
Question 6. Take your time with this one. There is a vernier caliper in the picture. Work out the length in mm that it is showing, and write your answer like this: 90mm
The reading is 19.2mm
